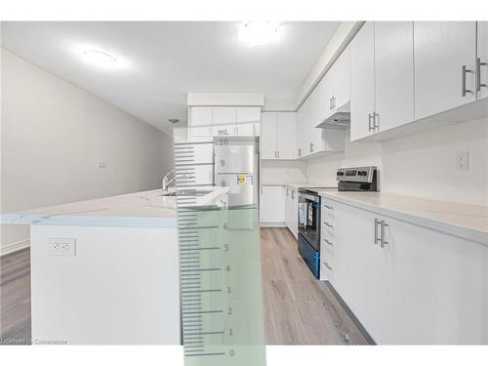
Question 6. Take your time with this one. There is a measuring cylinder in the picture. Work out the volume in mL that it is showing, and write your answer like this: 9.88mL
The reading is 6.8mL
